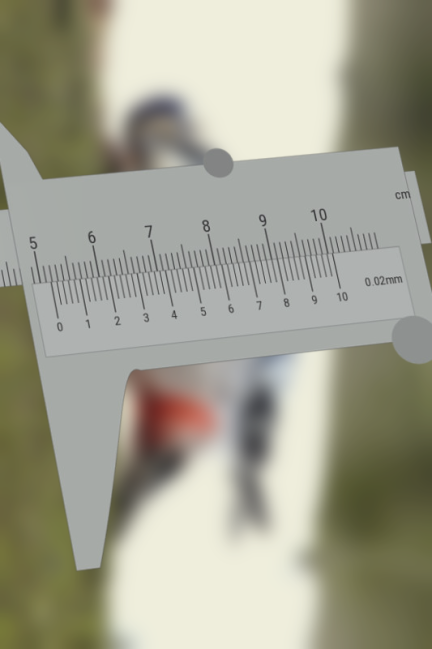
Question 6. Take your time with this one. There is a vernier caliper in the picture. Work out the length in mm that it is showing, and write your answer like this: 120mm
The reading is 51.8mm
